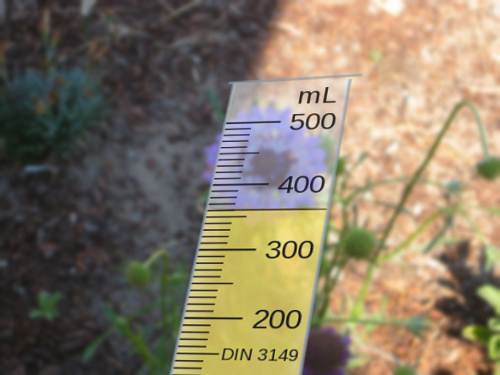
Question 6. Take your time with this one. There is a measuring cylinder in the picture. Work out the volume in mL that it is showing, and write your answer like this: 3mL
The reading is 360mL
